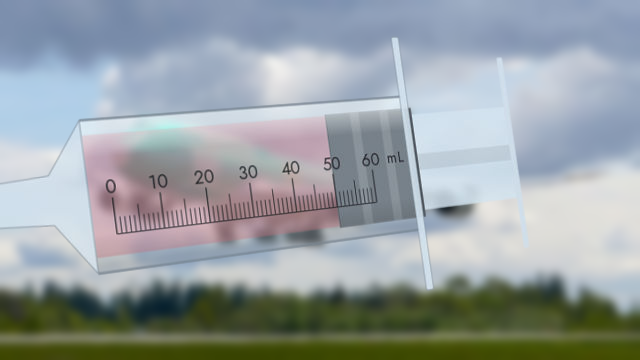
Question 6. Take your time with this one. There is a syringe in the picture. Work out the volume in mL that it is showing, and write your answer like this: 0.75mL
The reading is 50mL
